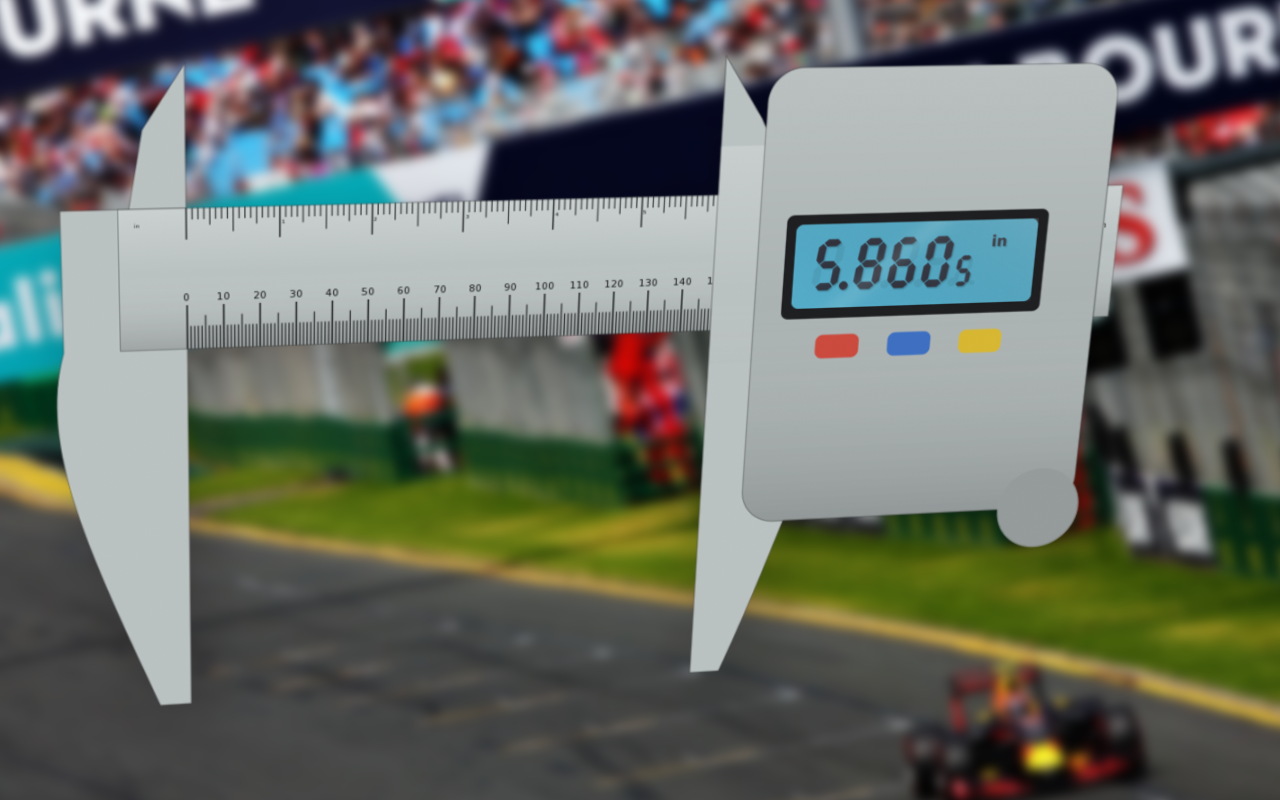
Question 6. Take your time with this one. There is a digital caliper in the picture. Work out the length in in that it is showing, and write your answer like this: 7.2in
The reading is 5.8605in
